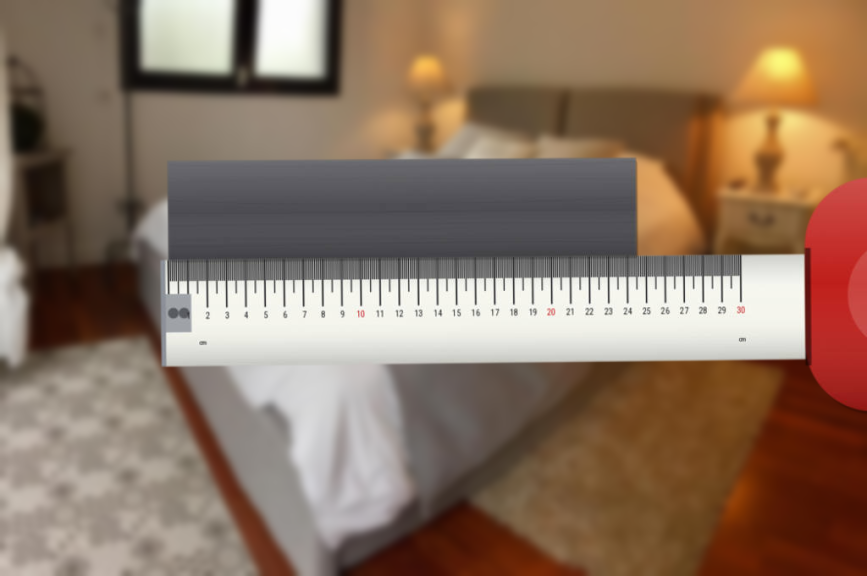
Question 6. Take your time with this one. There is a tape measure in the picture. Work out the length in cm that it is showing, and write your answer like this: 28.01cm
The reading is 24.5cm
